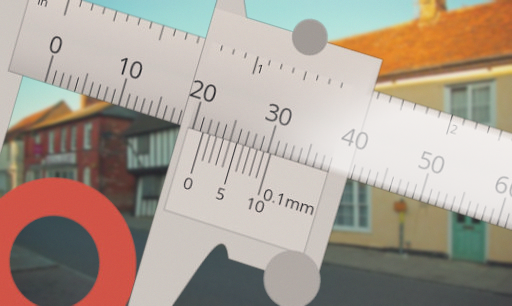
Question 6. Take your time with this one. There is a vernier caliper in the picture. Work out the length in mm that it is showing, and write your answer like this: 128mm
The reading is 21.4mm
